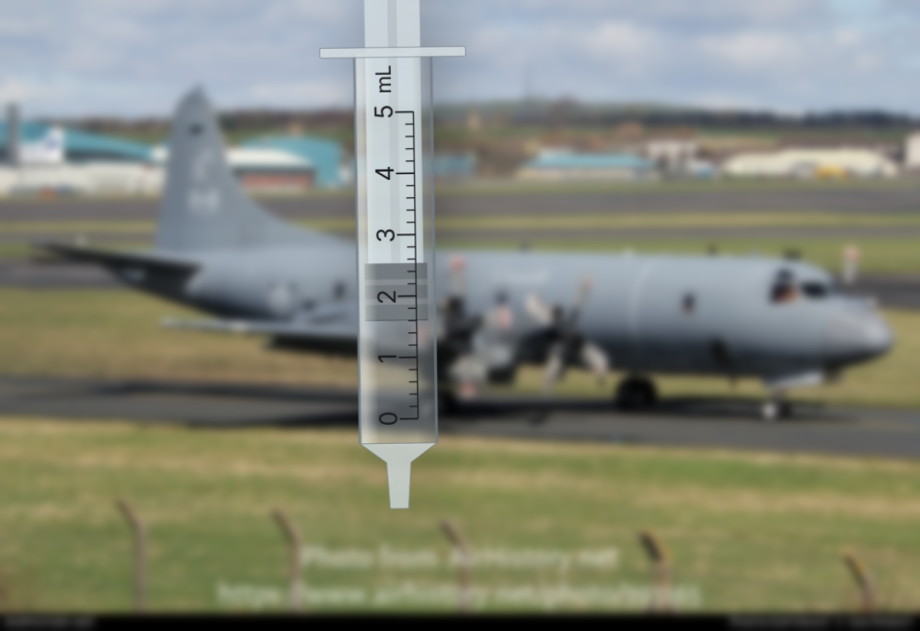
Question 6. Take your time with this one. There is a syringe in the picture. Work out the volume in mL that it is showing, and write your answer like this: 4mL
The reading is 1.6mL
